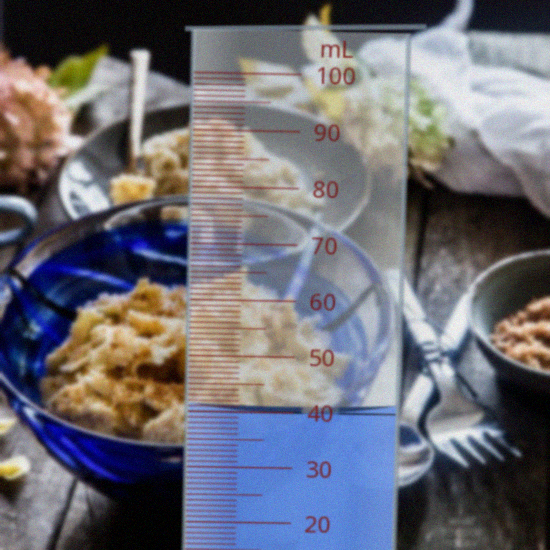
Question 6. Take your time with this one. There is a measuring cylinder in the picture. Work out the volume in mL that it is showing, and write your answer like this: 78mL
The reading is 40mL
